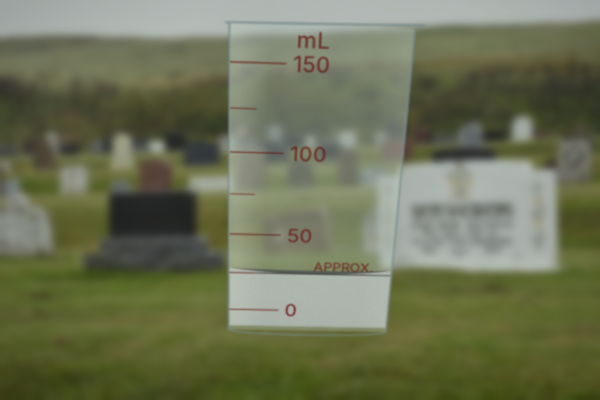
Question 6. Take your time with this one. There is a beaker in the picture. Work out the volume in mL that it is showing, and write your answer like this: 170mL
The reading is 25mL
